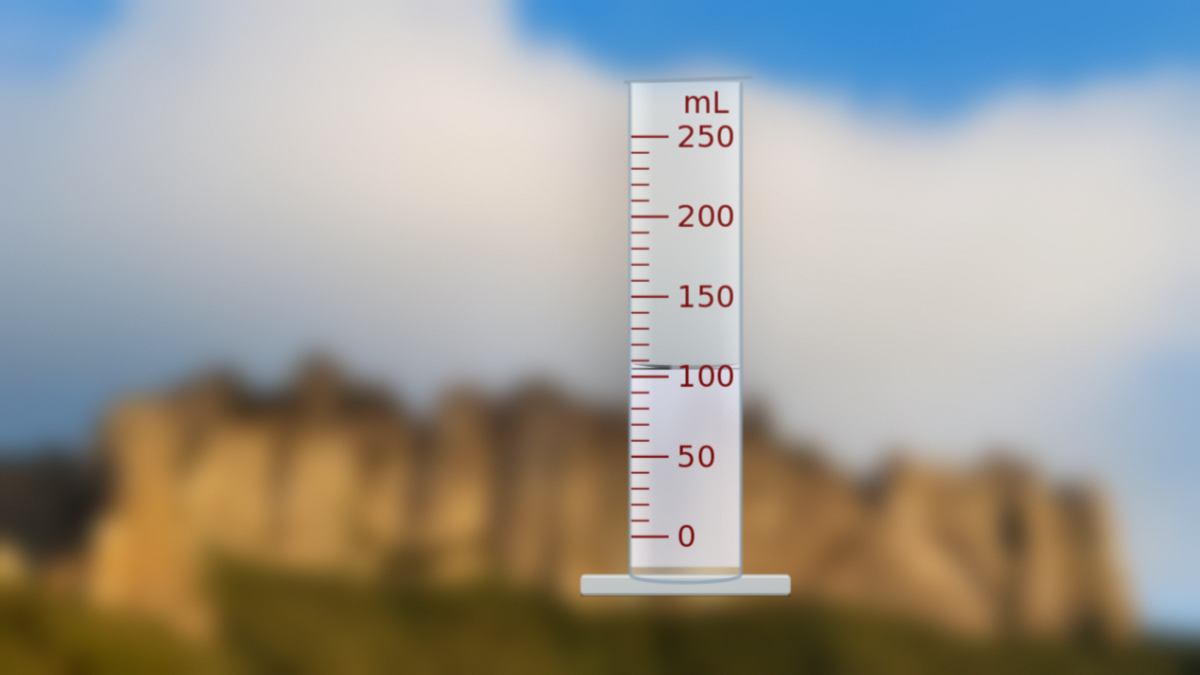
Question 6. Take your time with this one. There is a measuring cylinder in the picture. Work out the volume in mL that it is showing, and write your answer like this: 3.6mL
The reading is 105mL
